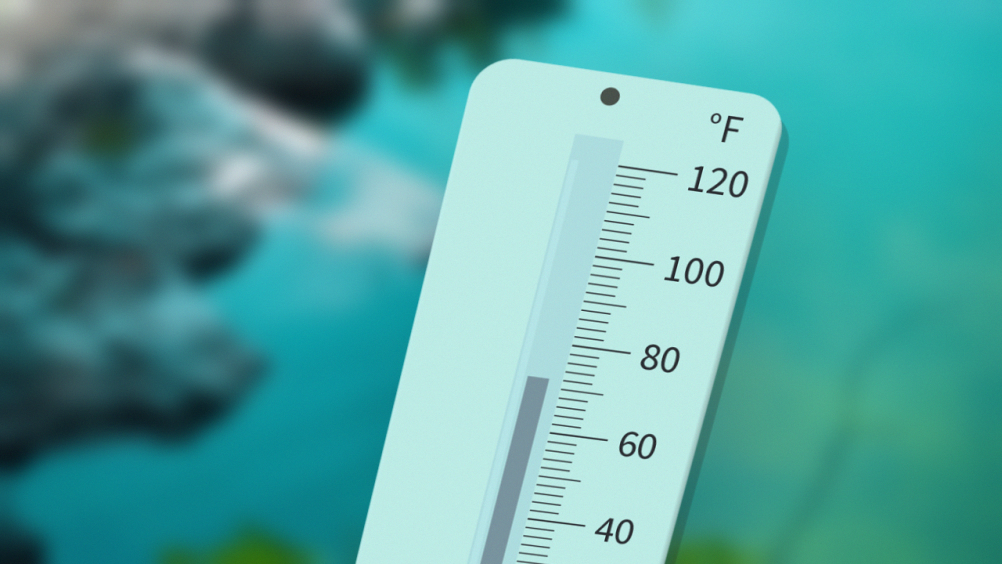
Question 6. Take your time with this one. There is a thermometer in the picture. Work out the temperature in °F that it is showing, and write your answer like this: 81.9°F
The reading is 72°F
